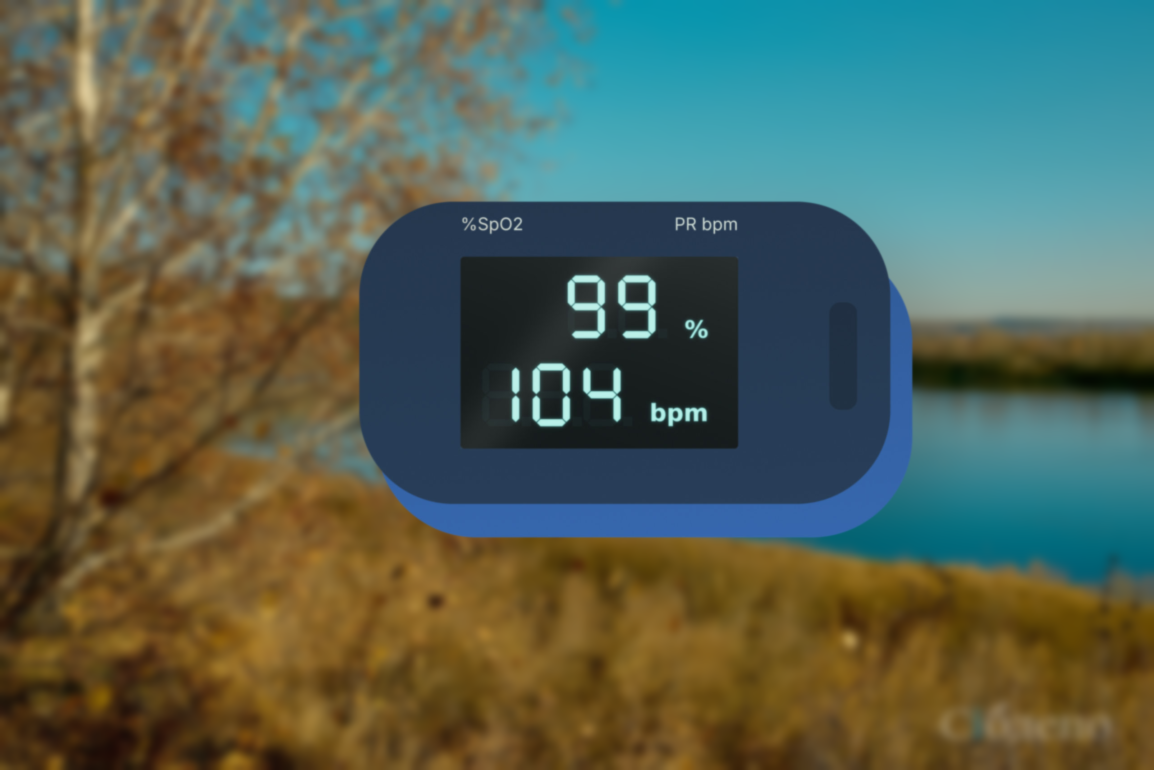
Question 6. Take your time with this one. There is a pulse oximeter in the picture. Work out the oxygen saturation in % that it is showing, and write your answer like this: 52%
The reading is 99%
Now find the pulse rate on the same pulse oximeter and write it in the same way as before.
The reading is 104bpm
